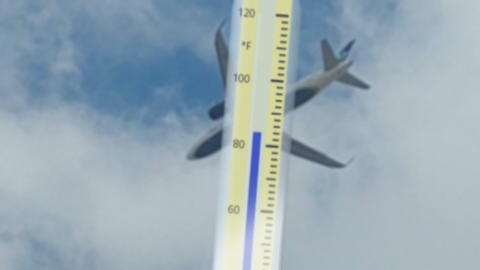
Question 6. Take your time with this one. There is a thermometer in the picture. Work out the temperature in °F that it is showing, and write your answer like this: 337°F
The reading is 84°F
